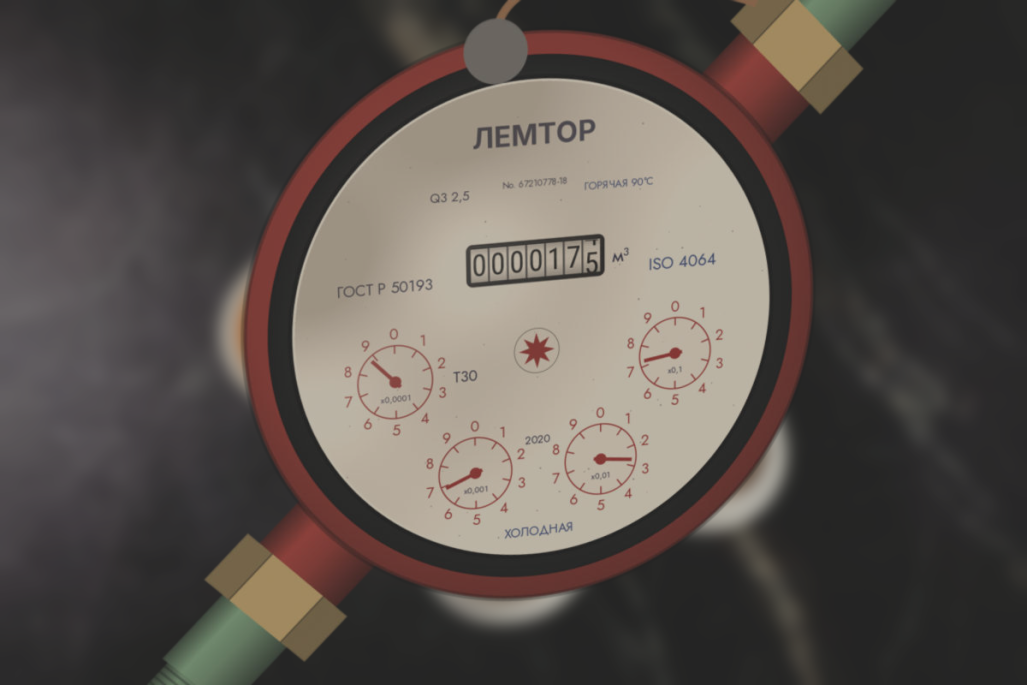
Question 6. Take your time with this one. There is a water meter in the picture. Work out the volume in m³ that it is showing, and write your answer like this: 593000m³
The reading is 174.7268m³
